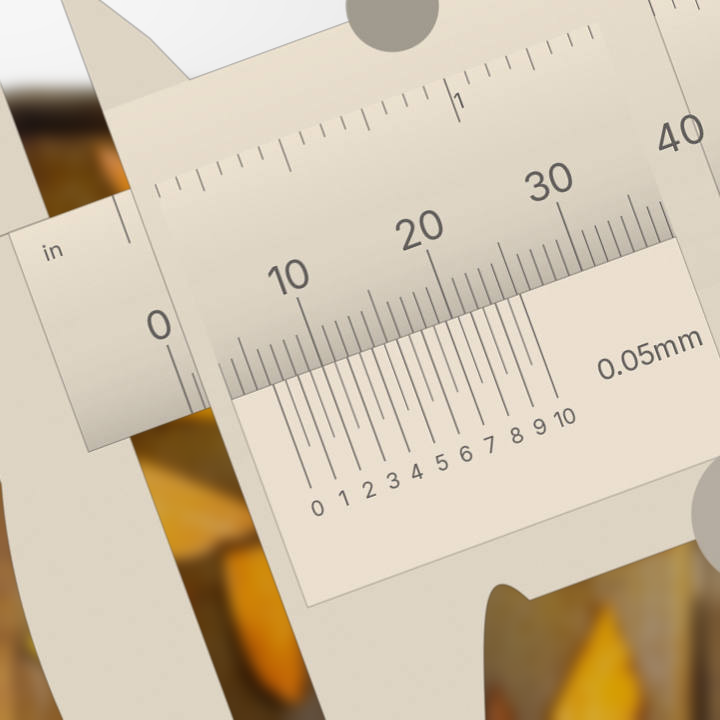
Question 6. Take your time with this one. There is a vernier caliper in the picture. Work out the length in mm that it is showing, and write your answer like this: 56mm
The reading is 6.2mm
